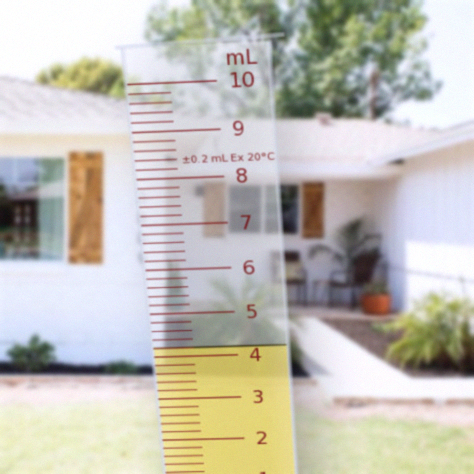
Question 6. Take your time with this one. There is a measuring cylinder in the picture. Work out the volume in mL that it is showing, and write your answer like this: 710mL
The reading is 4.2mL
